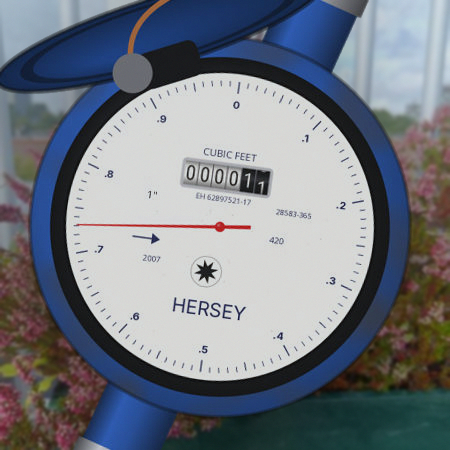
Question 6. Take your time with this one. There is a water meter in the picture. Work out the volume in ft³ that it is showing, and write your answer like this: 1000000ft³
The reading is 10.73ft³
